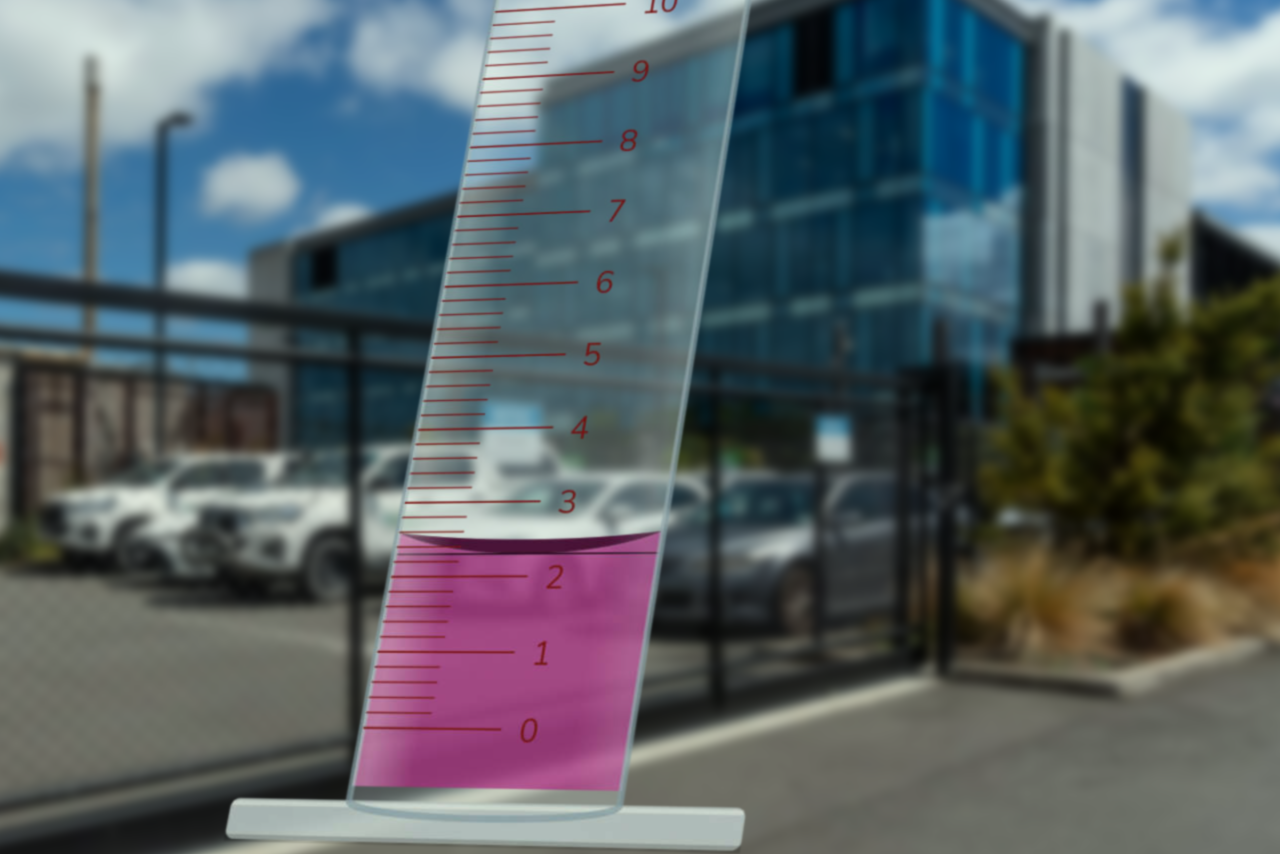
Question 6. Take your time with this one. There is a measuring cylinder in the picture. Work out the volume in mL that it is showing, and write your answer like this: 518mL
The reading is 2.3mL
